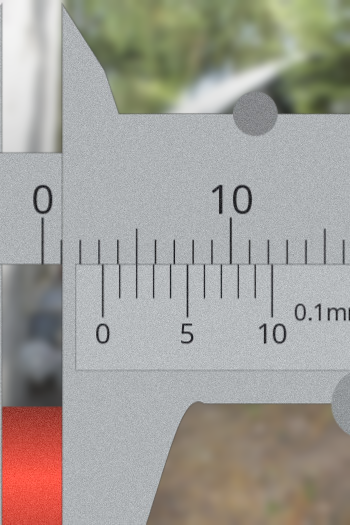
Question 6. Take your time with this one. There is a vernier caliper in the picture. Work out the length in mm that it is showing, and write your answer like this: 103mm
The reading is 3.2mm
